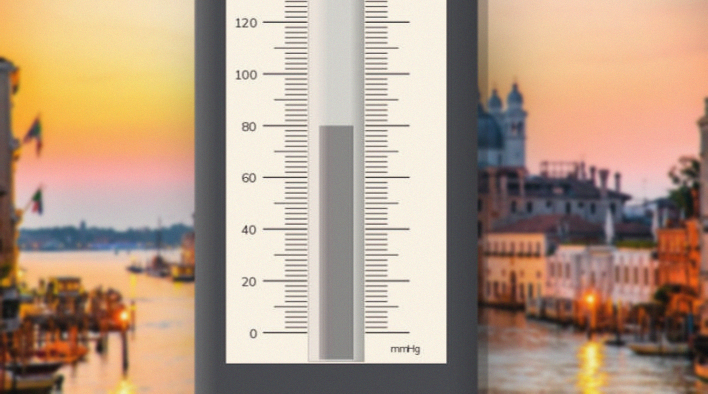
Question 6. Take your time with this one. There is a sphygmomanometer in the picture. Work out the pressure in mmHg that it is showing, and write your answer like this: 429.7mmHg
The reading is 80mmHg
